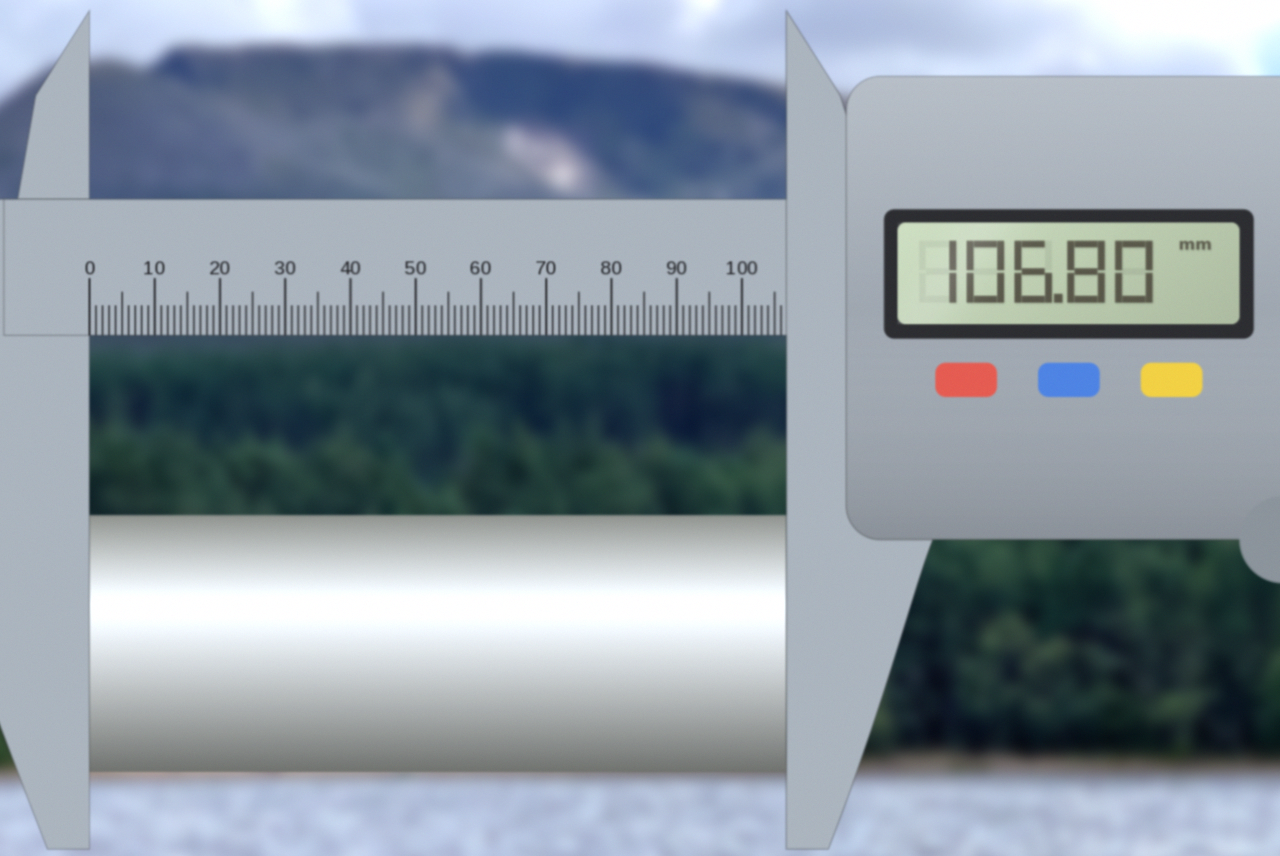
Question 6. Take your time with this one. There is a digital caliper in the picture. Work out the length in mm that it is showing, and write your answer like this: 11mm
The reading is 106.80mm
